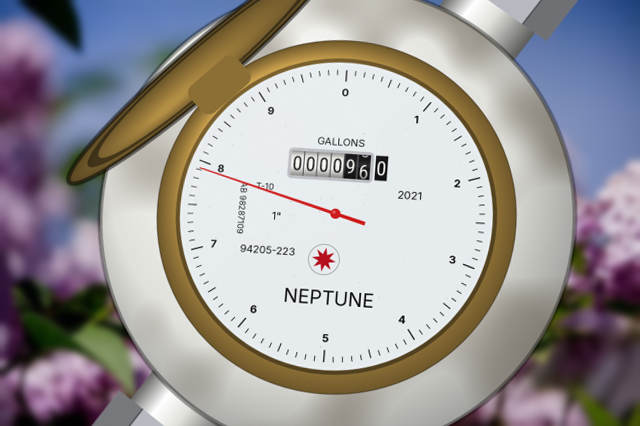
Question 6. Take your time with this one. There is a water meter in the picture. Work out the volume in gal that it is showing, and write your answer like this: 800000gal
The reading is 957.9gal
